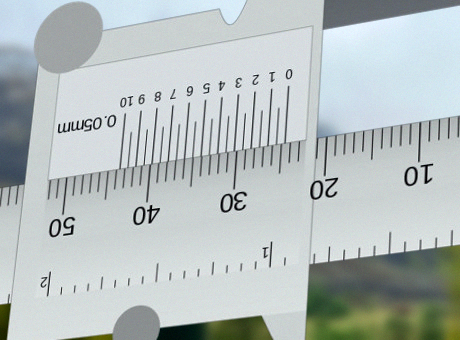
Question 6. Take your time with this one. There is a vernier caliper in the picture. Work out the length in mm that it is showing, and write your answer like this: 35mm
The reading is 24.6mm
